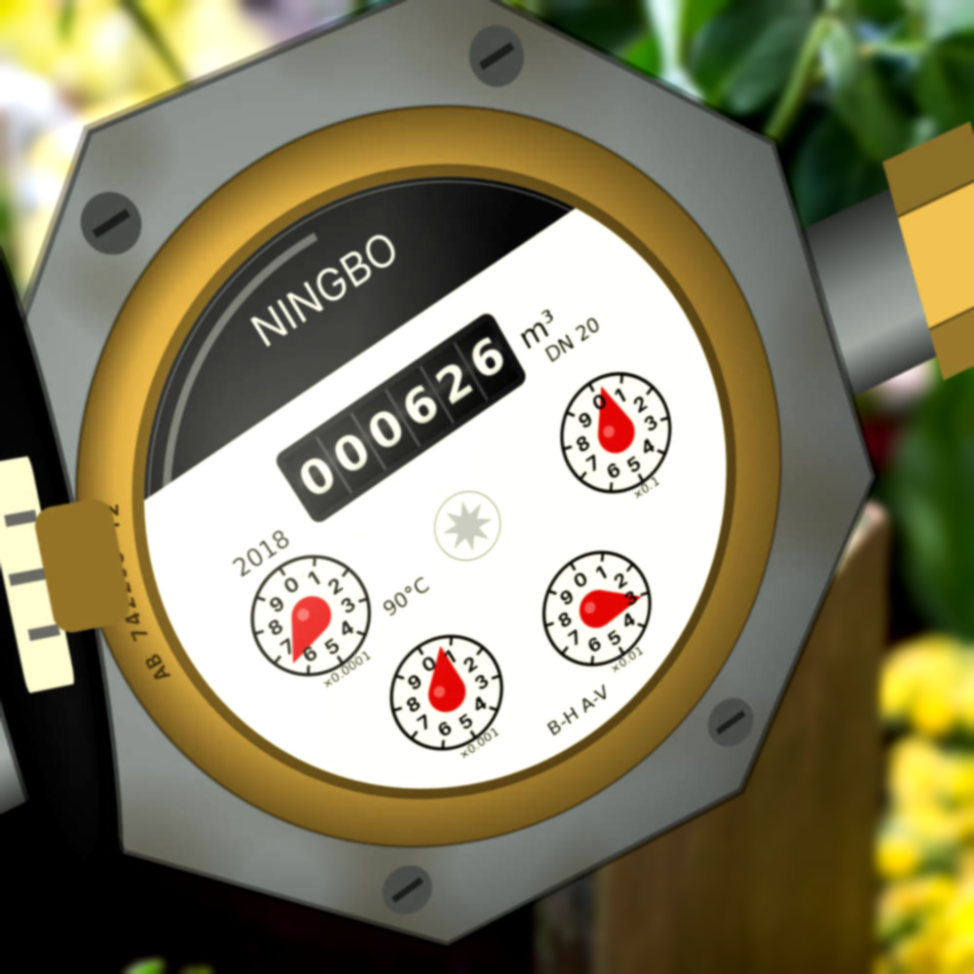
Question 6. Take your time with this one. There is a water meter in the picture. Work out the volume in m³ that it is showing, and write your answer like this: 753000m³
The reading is 626.0306m³
